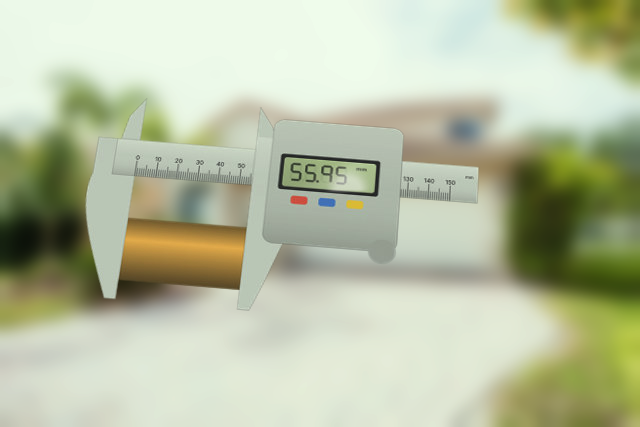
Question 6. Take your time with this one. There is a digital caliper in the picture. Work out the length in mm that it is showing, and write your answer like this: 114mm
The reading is 55.95mm
